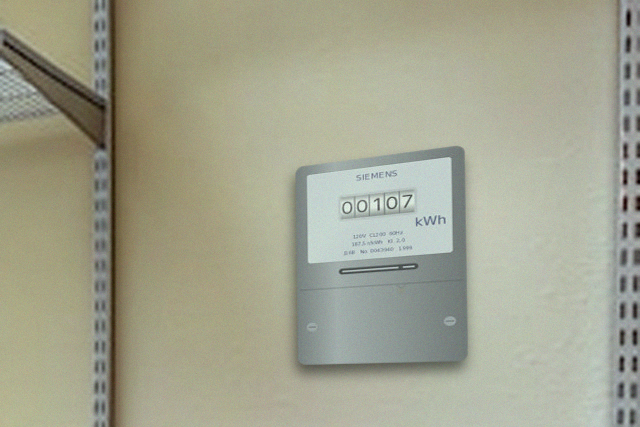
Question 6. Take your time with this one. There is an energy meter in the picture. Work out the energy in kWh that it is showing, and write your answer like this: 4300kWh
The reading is 107kWh
